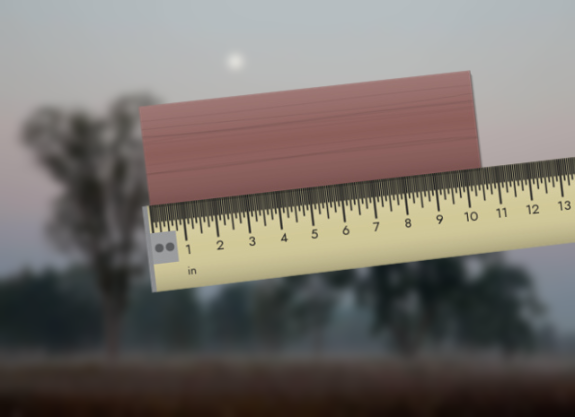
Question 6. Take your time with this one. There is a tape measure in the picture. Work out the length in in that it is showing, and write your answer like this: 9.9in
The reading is 10.5in
